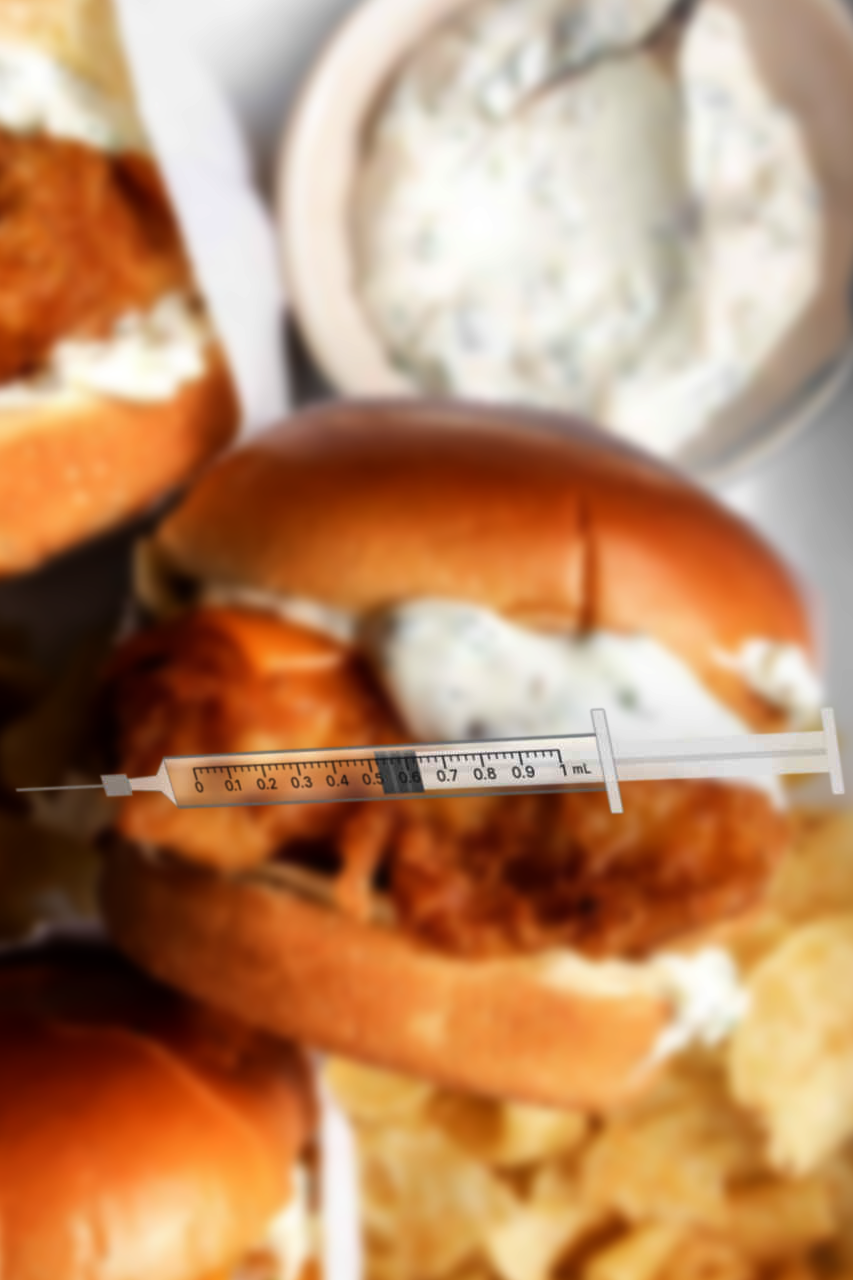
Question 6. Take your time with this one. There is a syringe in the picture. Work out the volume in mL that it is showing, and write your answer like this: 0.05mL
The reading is 0.52mL
